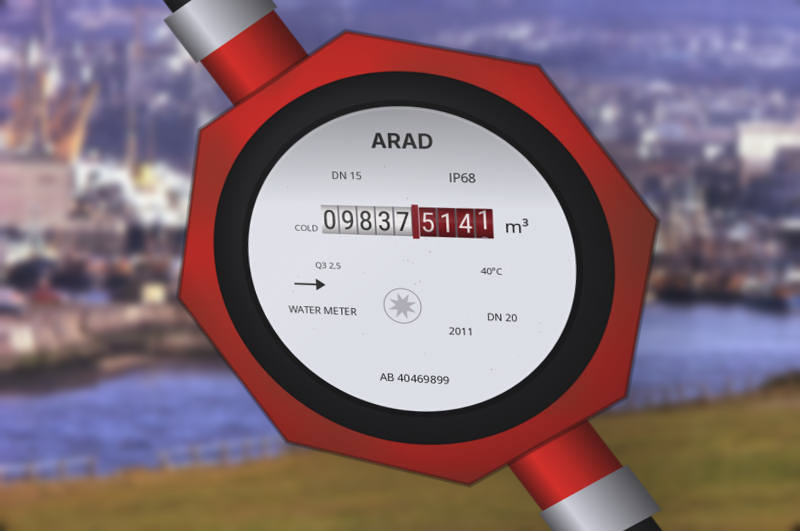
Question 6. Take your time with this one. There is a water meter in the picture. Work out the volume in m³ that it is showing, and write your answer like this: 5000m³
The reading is 9837.5141m³
